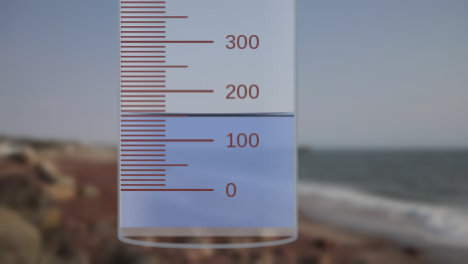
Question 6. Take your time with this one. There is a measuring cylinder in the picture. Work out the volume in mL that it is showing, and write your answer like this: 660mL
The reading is 150mL
